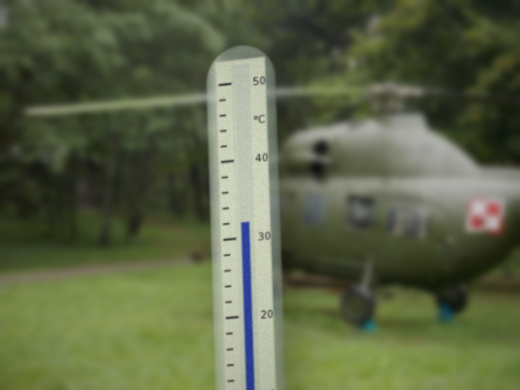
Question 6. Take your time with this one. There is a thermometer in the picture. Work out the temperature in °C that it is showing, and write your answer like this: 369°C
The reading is 32°C
